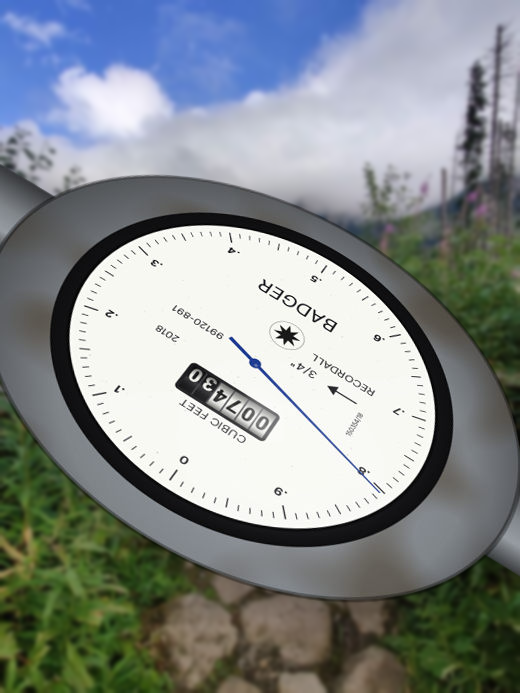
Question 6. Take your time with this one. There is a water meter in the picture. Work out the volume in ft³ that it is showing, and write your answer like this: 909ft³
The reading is 7429.80ft³
